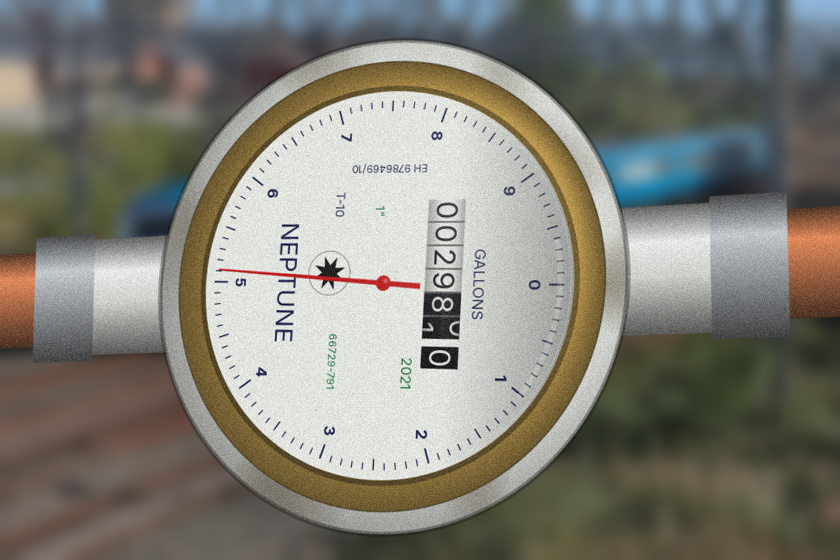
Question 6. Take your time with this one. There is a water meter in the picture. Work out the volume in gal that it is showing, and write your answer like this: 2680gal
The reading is 29805.1gal
